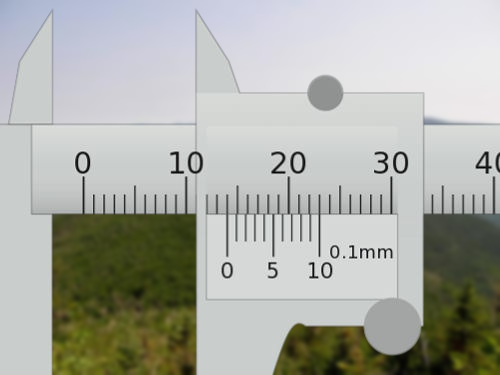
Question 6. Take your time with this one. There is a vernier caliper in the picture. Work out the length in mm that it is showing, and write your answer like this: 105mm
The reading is 14.0mm
